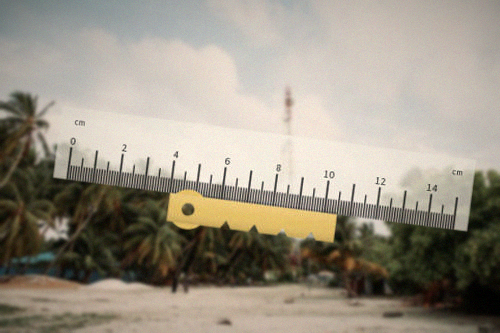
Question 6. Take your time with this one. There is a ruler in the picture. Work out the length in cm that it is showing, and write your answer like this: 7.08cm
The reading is 6.5cm
